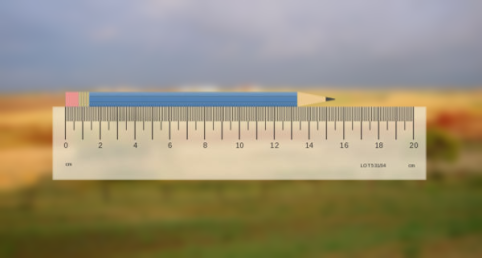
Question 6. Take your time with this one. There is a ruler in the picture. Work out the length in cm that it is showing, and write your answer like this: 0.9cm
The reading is 15.5cm
